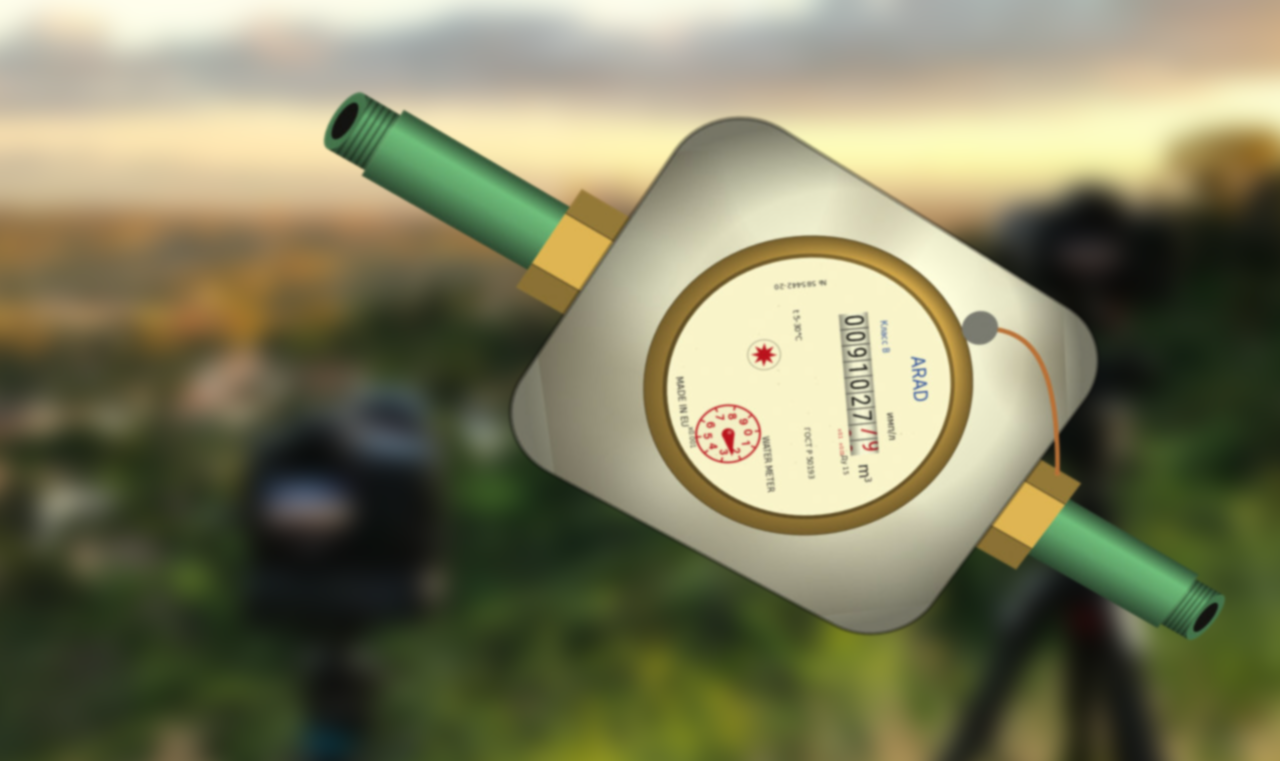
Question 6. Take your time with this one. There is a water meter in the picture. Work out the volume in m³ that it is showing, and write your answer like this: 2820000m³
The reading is 91027.792m³
